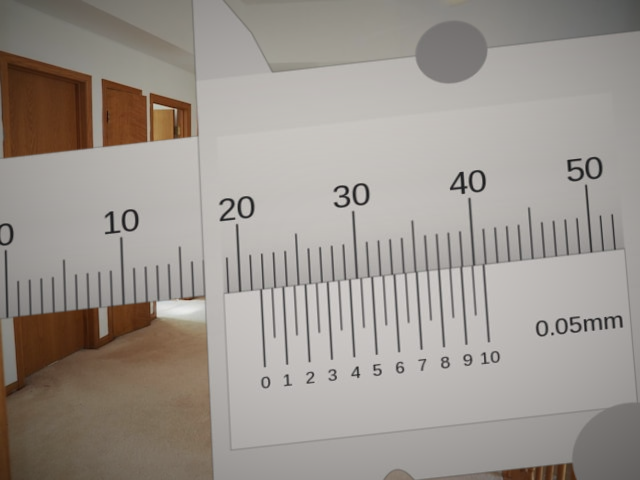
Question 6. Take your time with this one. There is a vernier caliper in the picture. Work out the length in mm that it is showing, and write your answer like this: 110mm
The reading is 21.8mm
